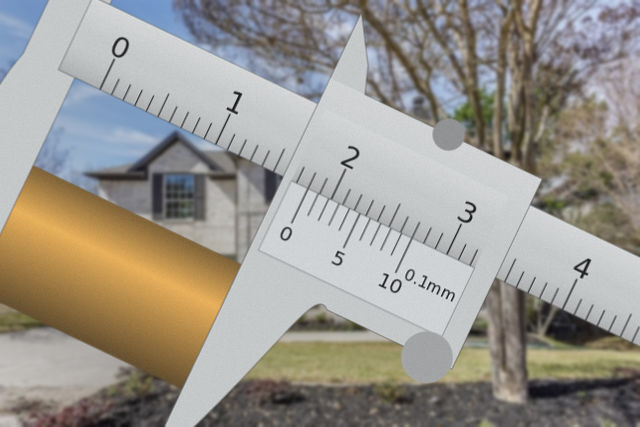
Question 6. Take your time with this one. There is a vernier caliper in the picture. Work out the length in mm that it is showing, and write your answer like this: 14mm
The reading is 18.0mm
